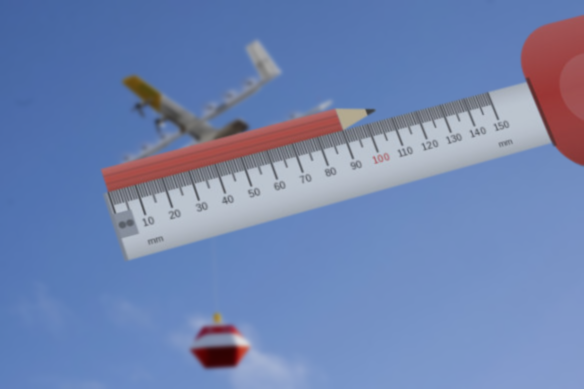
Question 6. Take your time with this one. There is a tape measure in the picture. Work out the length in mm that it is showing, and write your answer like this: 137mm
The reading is 105mm
